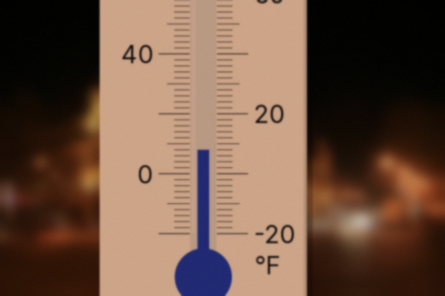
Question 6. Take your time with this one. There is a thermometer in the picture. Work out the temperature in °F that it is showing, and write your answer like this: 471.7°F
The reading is 8°F
